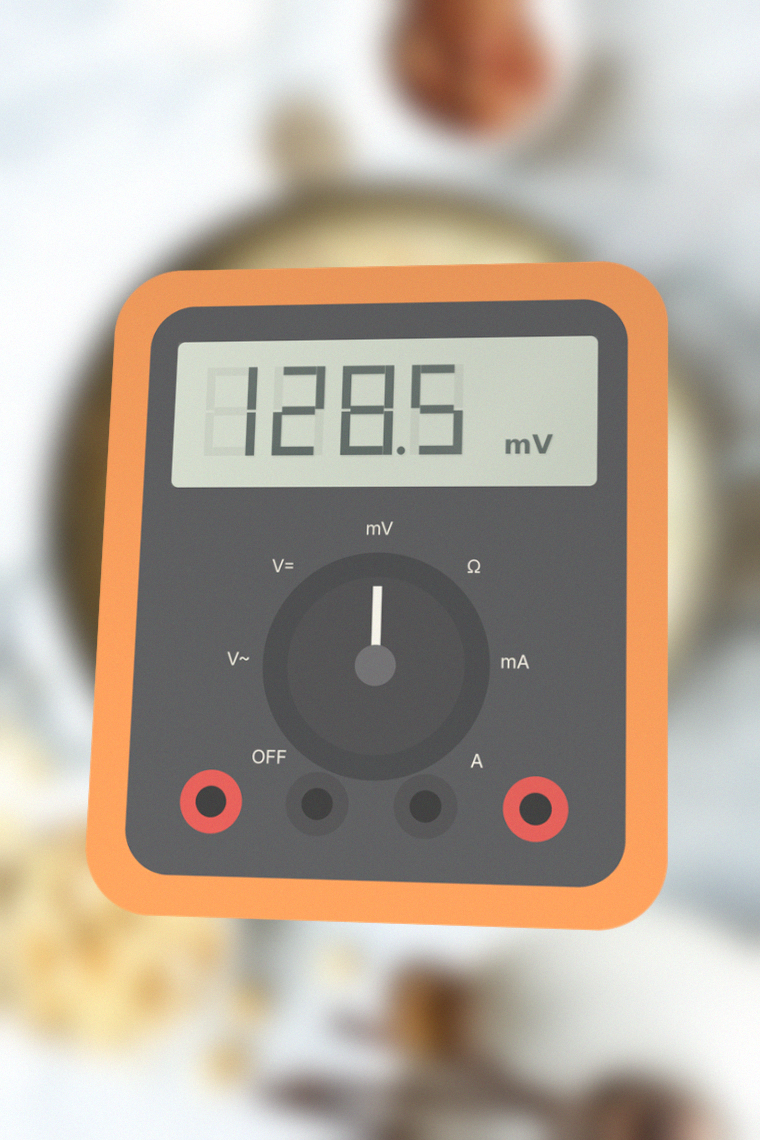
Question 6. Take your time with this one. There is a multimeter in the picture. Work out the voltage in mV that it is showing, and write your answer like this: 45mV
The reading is 128.5mV
